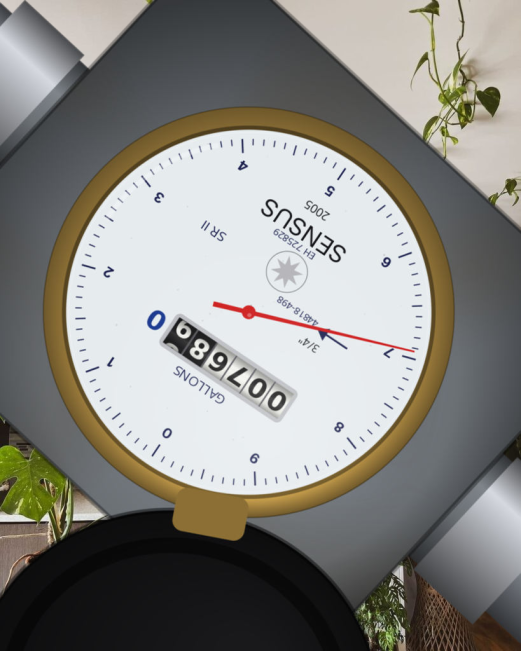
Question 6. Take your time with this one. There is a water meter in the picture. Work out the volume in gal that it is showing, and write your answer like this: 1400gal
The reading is 76886.9gal
